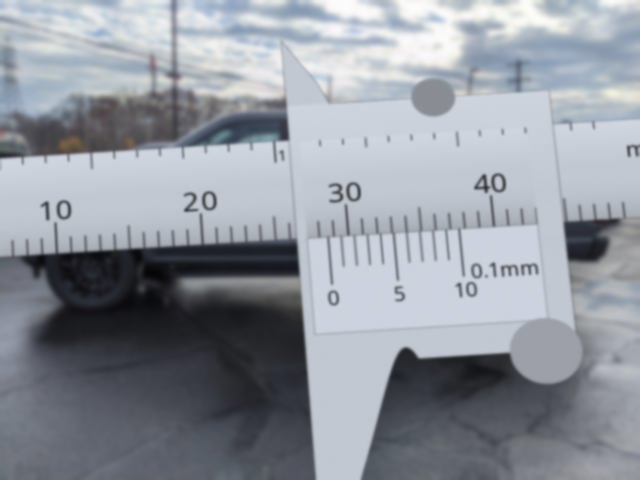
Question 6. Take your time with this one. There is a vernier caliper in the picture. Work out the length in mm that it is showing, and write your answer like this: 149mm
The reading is 28.6mm
